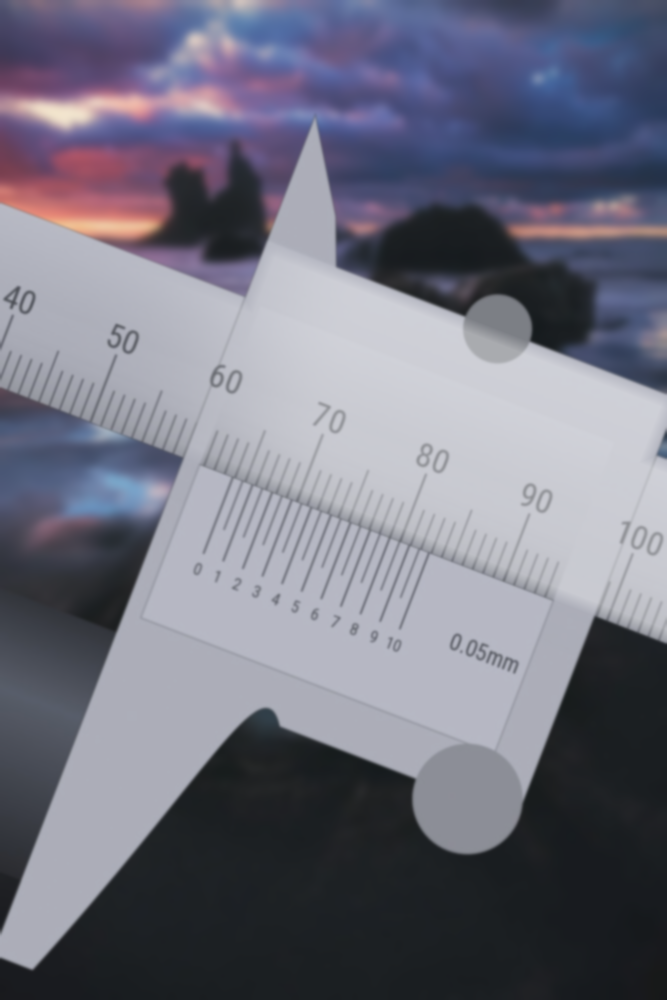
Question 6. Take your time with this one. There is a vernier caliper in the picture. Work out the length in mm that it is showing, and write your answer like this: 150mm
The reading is 63.8mm
